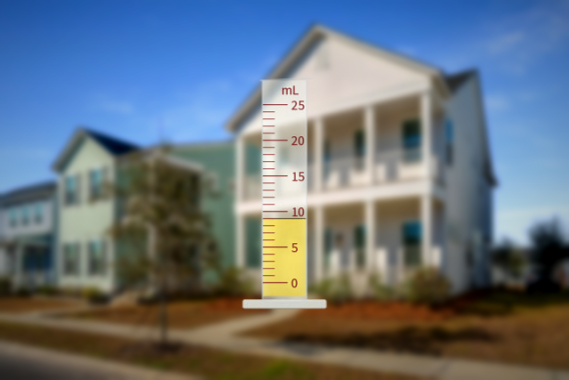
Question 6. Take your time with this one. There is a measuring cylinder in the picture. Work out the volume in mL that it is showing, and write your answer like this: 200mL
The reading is 9mL
